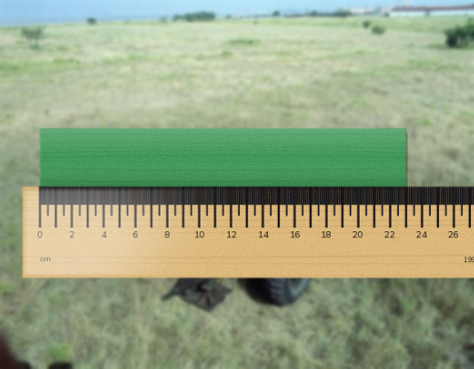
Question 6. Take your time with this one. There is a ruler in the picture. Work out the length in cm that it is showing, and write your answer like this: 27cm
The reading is 23cm
